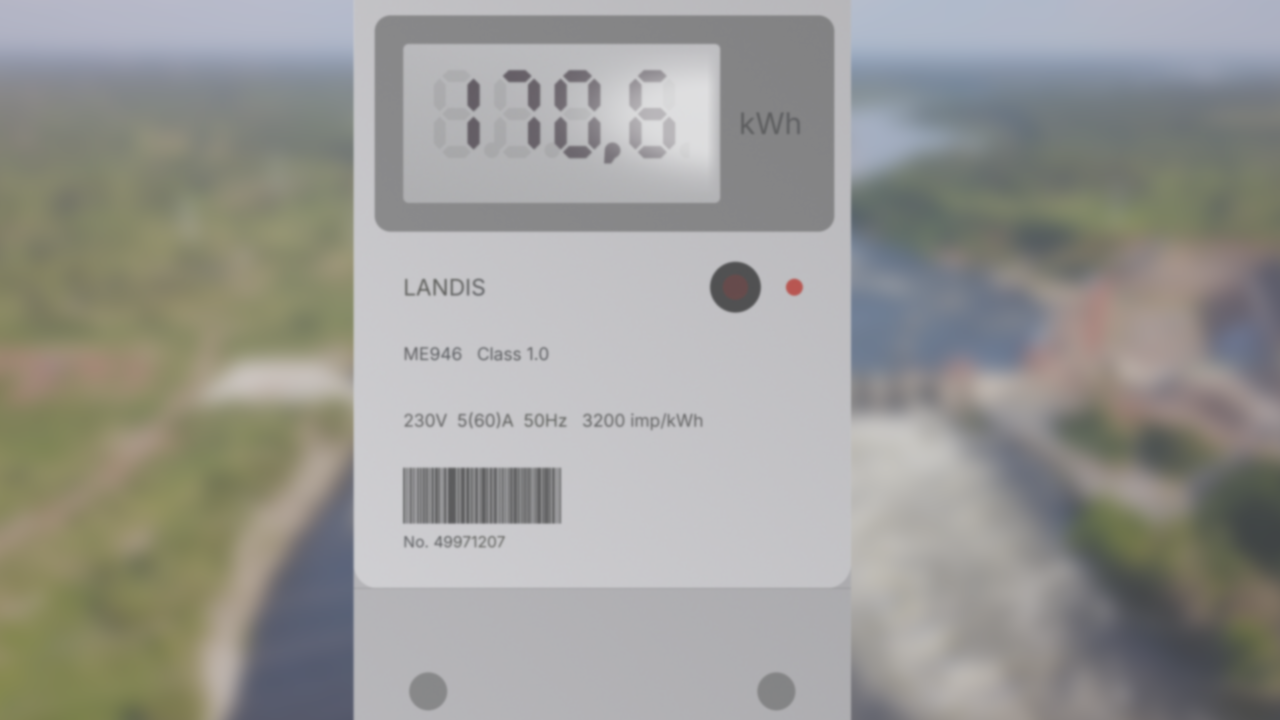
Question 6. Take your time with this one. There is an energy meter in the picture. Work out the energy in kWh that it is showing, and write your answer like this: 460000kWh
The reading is 170.6kWh
